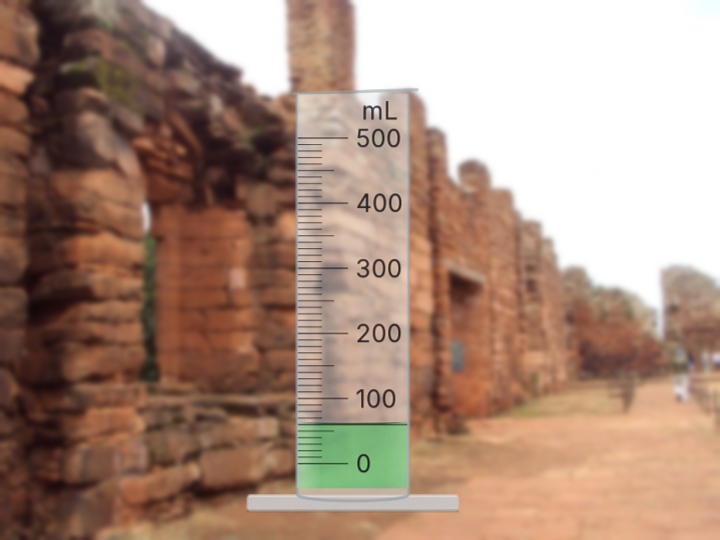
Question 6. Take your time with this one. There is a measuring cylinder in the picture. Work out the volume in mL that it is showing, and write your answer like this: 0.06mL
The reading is 60mL
